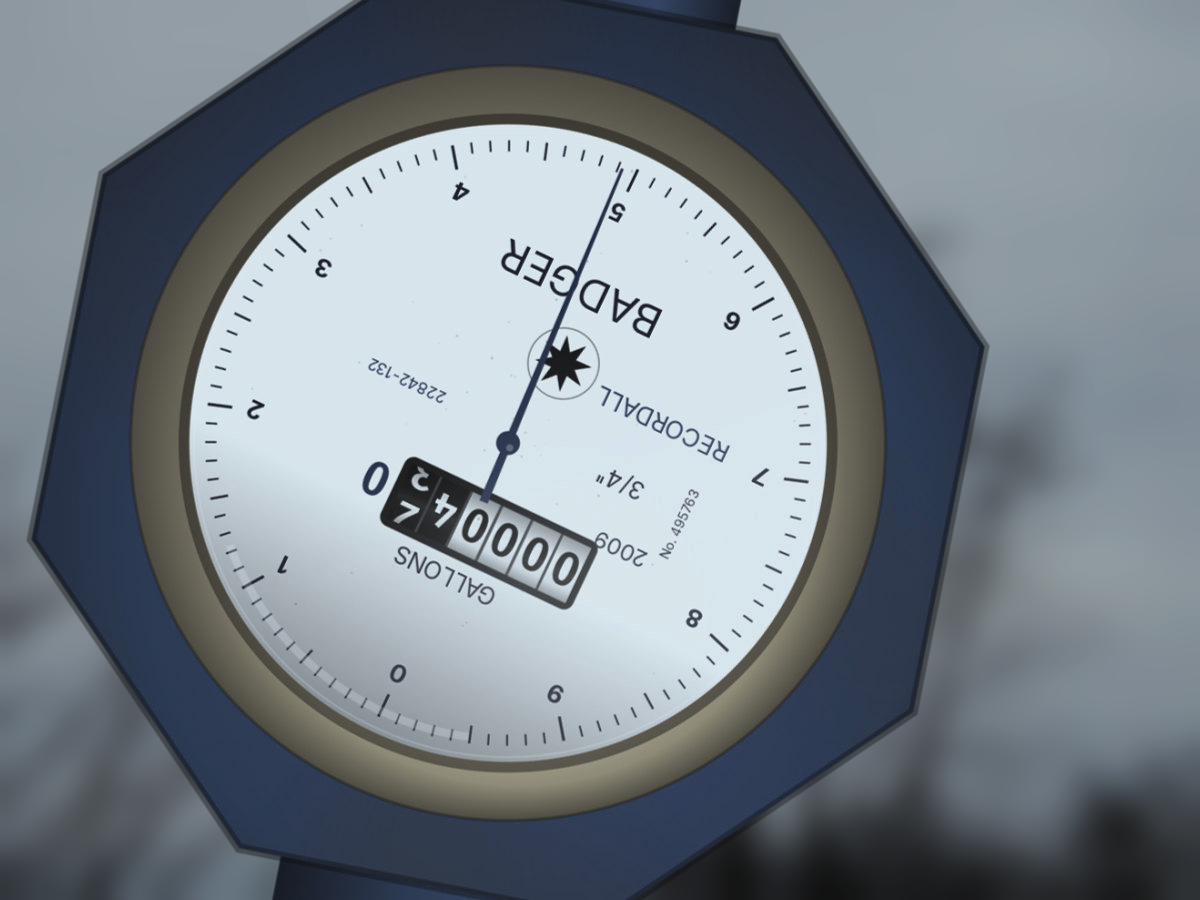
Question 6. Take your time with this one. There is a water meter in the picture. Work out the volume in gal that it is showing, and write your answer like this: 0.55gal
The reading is 424.9gal
